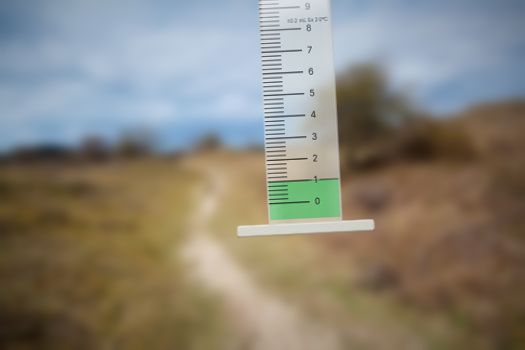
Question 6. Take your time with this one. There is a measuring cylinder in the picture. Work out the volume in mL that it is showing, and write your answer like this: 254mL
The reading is 1mL
